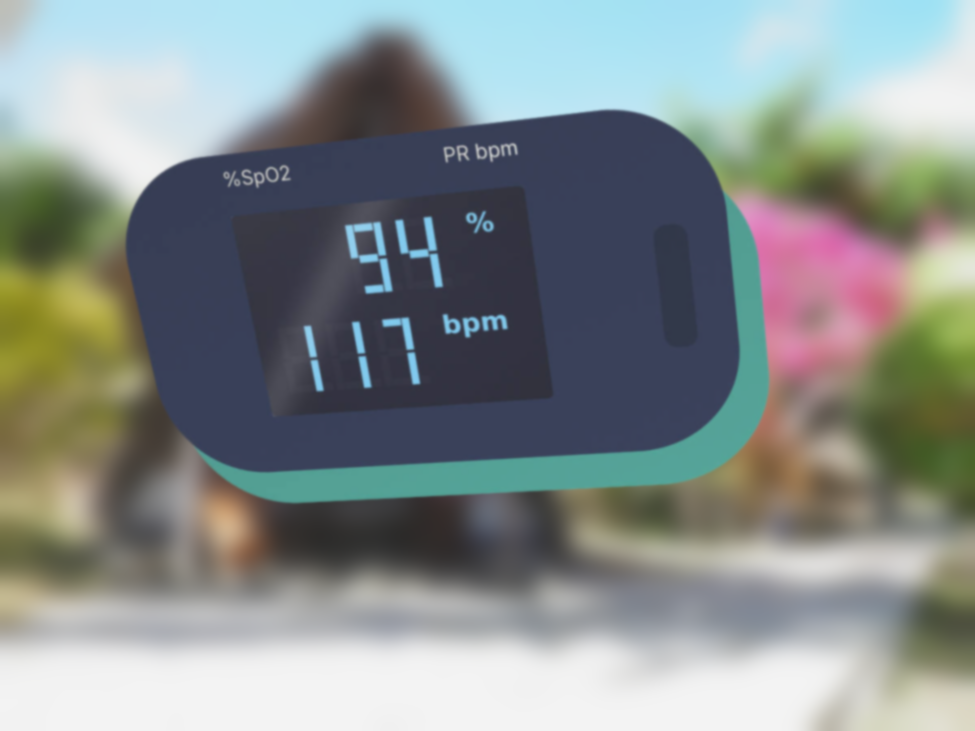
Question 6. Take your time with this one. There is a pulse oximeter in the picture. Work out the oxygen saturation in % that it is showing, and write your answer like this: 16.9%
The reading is 94%
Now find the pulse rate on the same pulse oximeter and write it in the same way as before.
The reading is 117bpm
